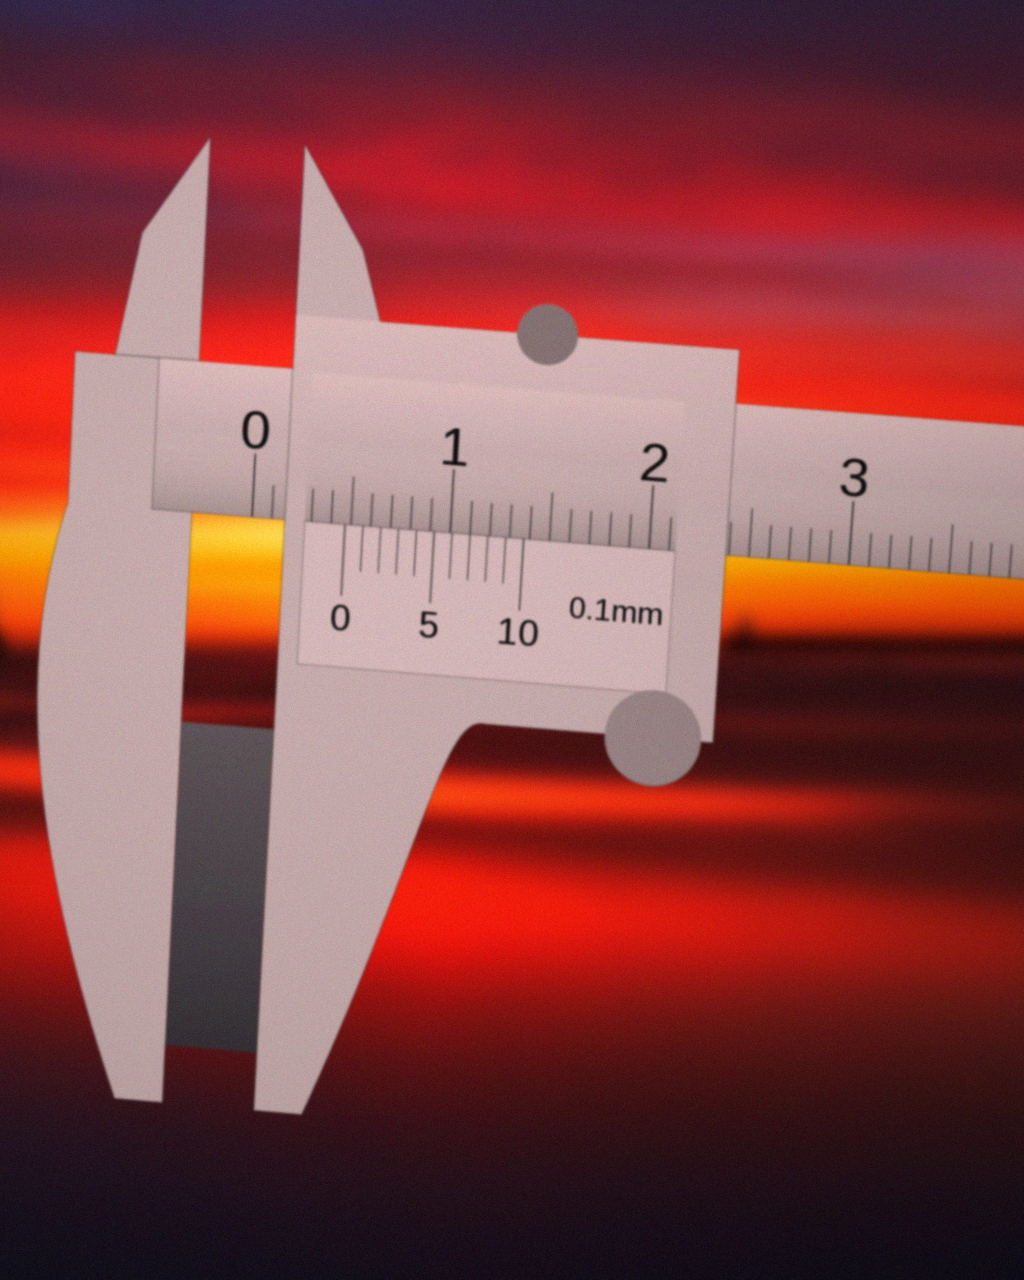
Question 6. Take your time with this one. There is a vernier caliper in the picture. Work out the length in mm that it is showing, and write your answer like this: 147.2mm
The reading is 4.7mm
